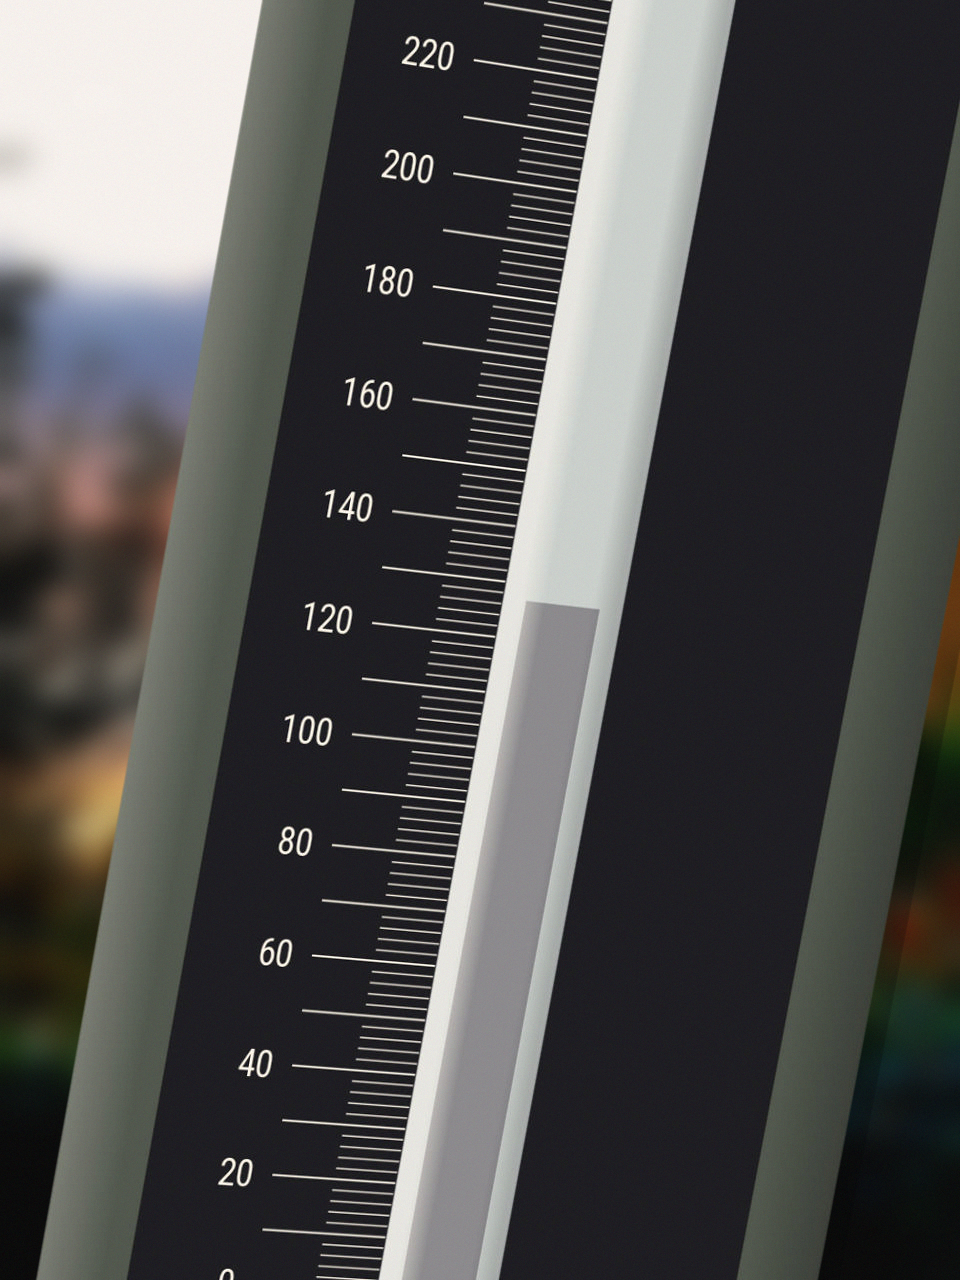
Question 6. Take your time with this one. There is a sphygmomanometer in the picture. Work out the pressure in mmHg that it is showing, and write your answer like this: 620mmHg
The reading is 127mmHg
